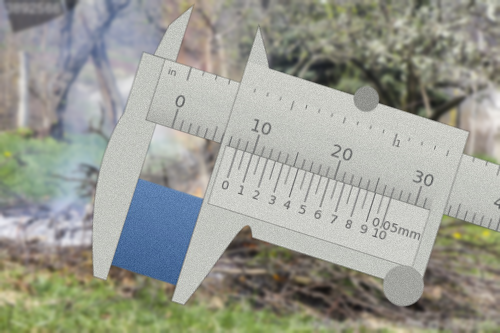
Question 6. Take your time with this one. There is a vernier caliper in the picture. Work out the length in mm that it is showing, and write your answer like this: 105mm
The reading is 8.0mm
